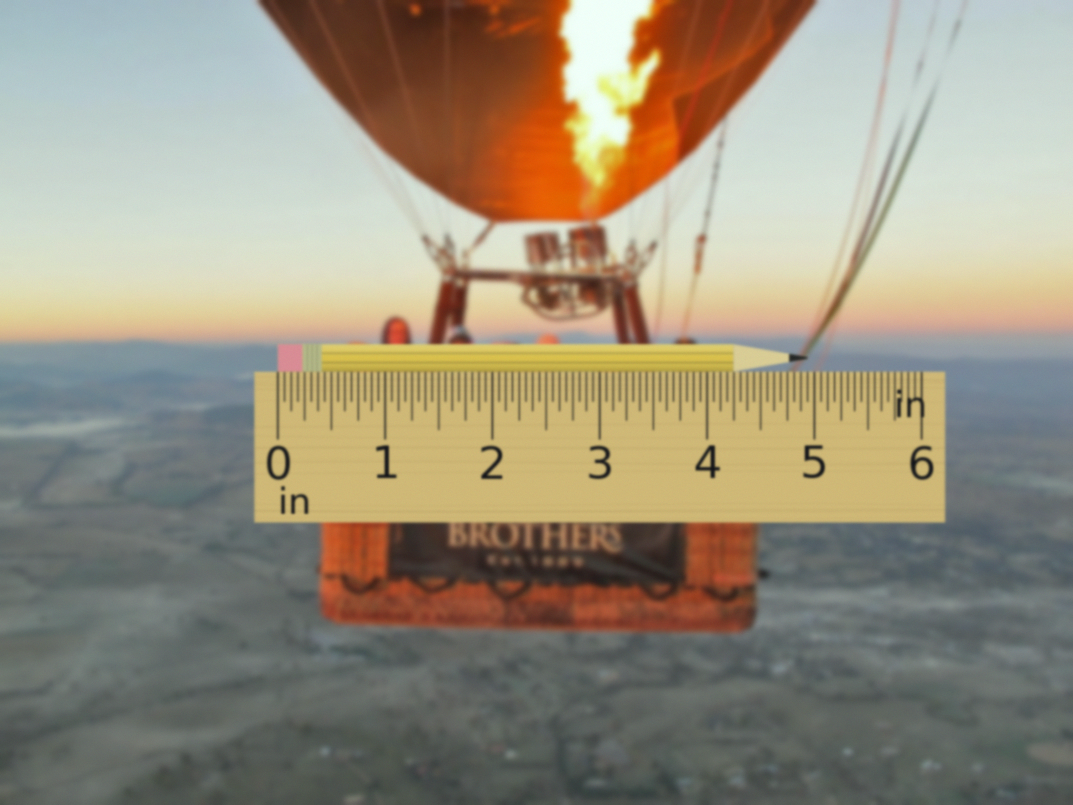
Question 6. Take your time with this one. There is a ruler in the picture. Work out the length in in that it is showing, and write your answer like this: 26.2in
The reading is 4.9375in
